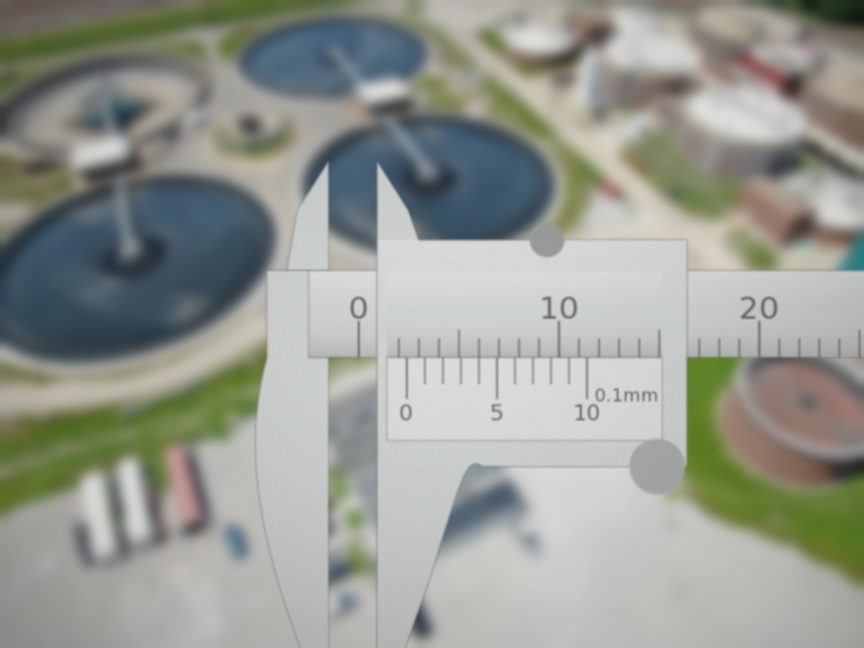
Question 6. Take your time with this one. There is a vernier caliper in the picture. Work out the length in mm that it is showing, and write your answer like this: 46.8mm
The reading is 2.4mm
